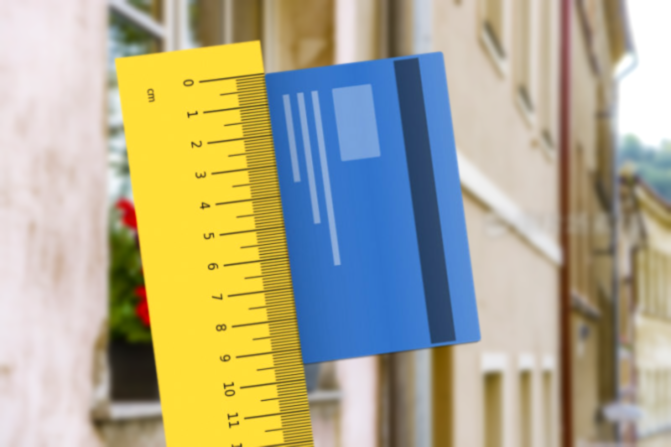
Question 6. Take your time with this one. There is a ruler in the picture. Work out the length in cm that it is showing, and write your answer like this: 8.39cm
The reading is 9.5cm
